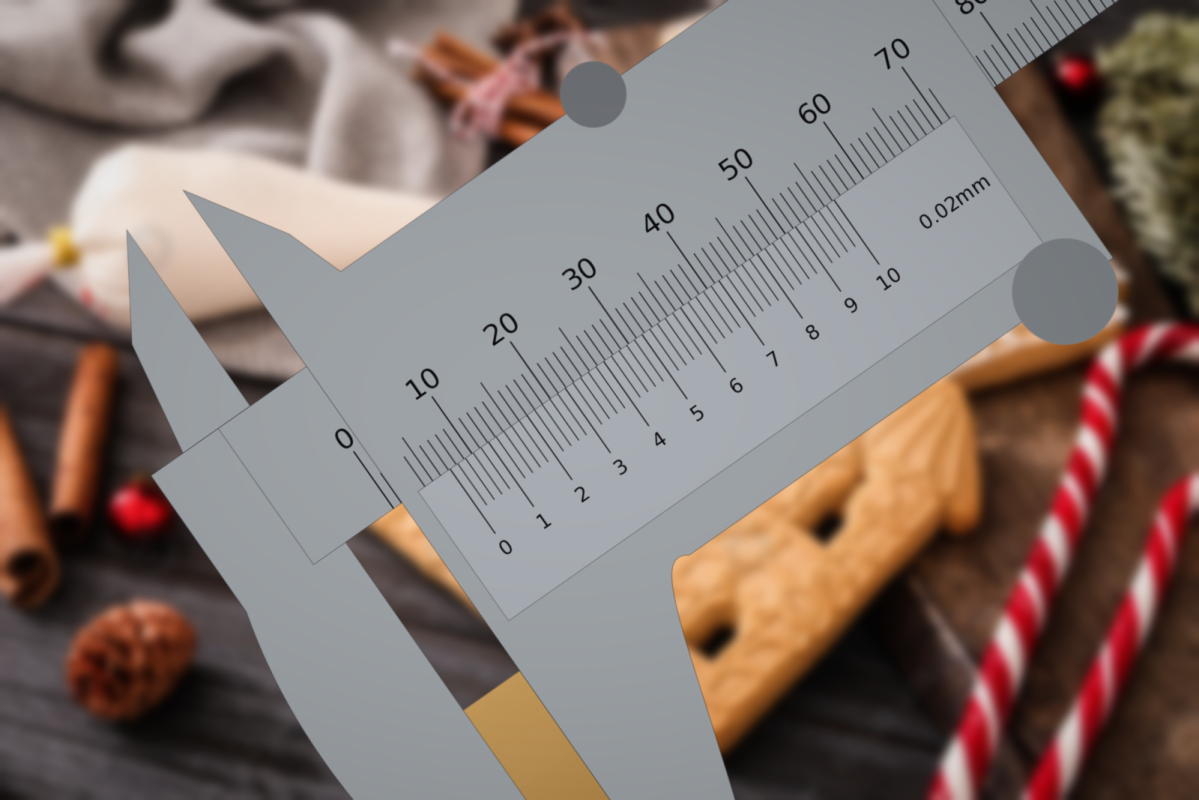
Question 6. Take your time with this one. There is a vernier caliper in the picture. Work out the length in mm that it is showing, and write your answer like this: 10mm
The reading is 7.2mm
